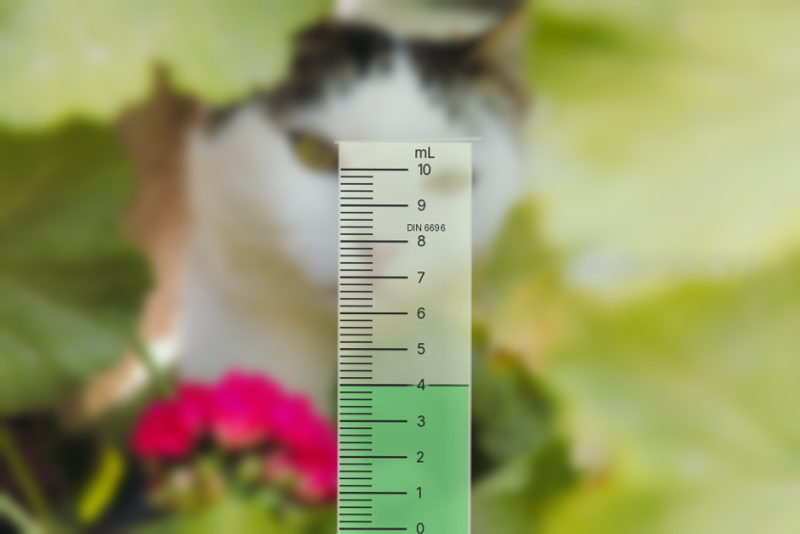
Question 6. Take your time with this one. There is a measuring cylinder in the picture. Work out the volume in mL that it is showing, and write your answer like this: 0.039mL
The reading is 4mL
